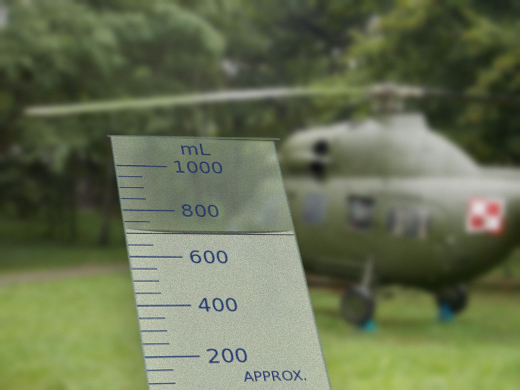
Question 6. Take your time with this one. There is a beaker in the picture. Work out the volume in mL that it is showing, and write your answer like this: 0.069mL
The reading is 700mL
